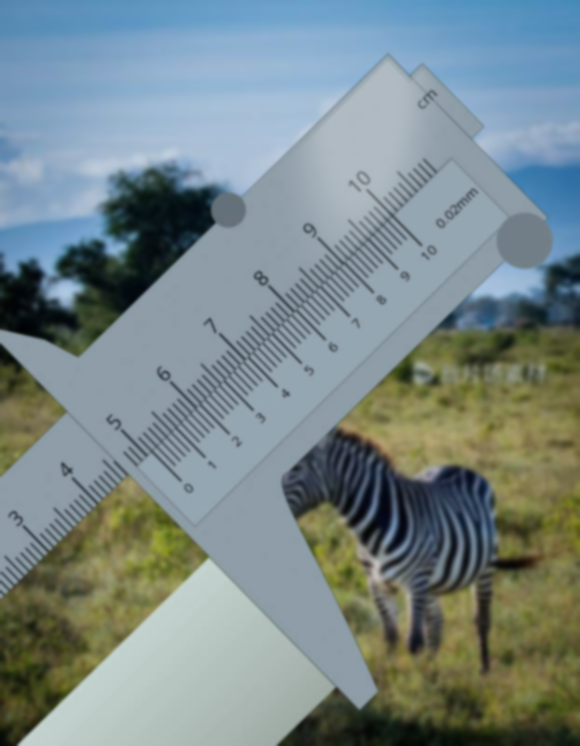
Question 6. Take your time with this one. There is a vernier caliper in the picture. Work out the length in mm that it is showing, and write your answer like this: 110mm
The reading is 51.0mm
